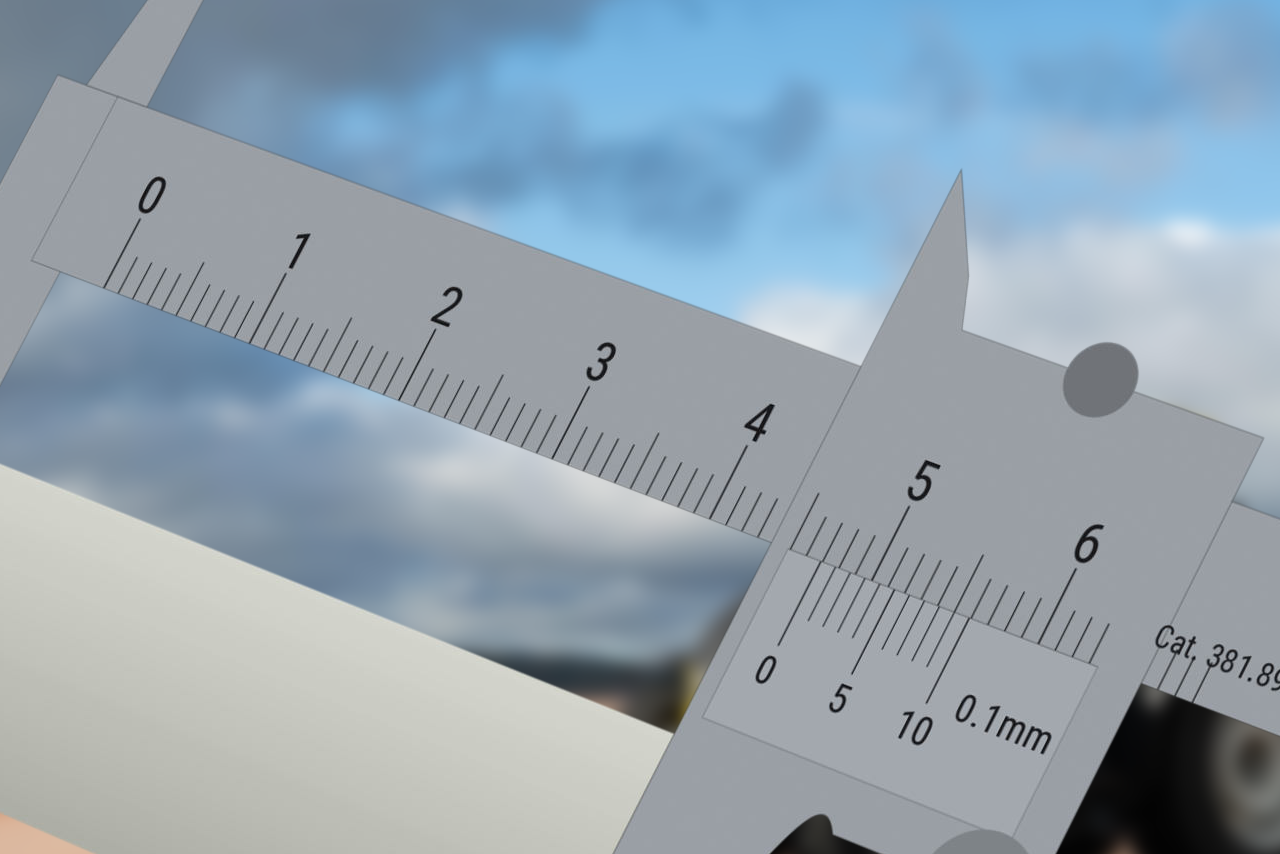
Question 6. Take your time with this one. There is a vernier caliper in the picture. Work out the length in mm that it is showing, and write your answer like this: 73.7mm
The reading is 46.9mm
